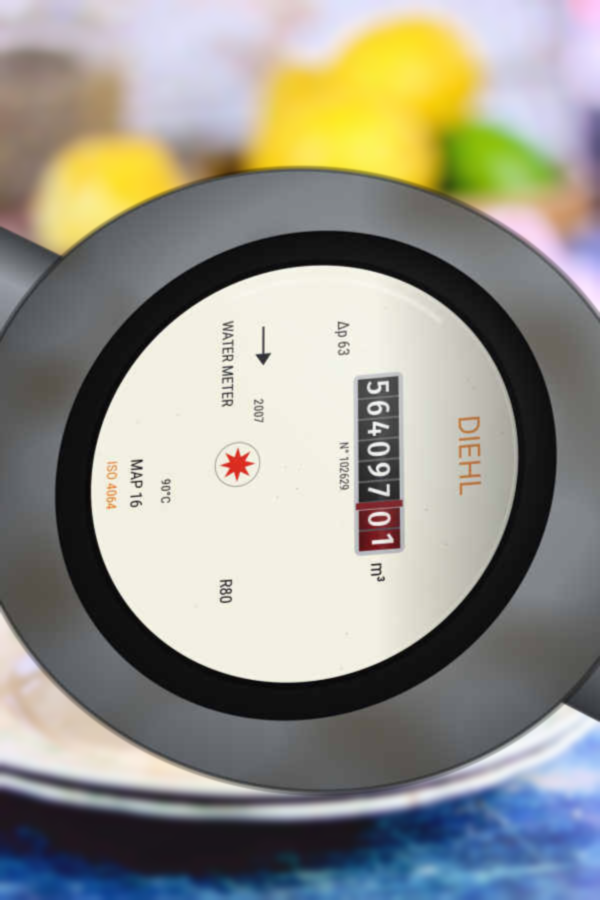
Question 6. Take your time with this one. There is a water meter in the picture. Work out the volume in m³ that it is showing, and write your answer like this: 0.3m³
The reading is 564097.01m³
